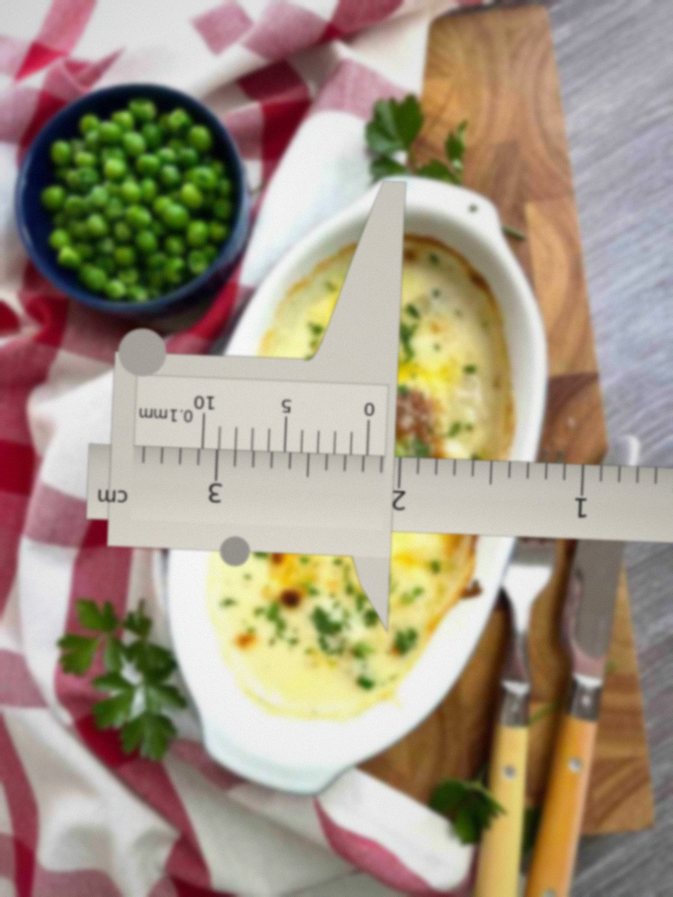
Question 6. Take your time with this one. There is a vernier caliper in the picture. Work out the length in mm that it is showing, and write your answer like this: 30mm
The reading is 21.8mm
